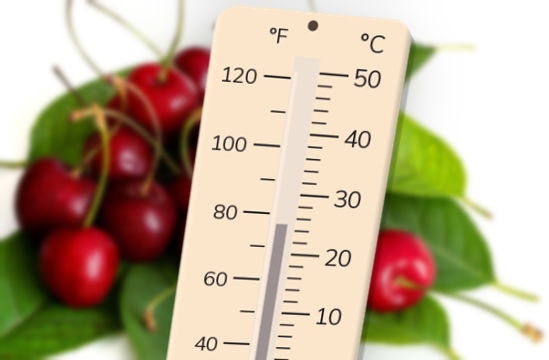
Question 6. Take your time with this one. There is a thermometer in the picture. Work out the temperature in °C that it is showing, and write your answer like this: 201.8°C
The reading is 25°C
